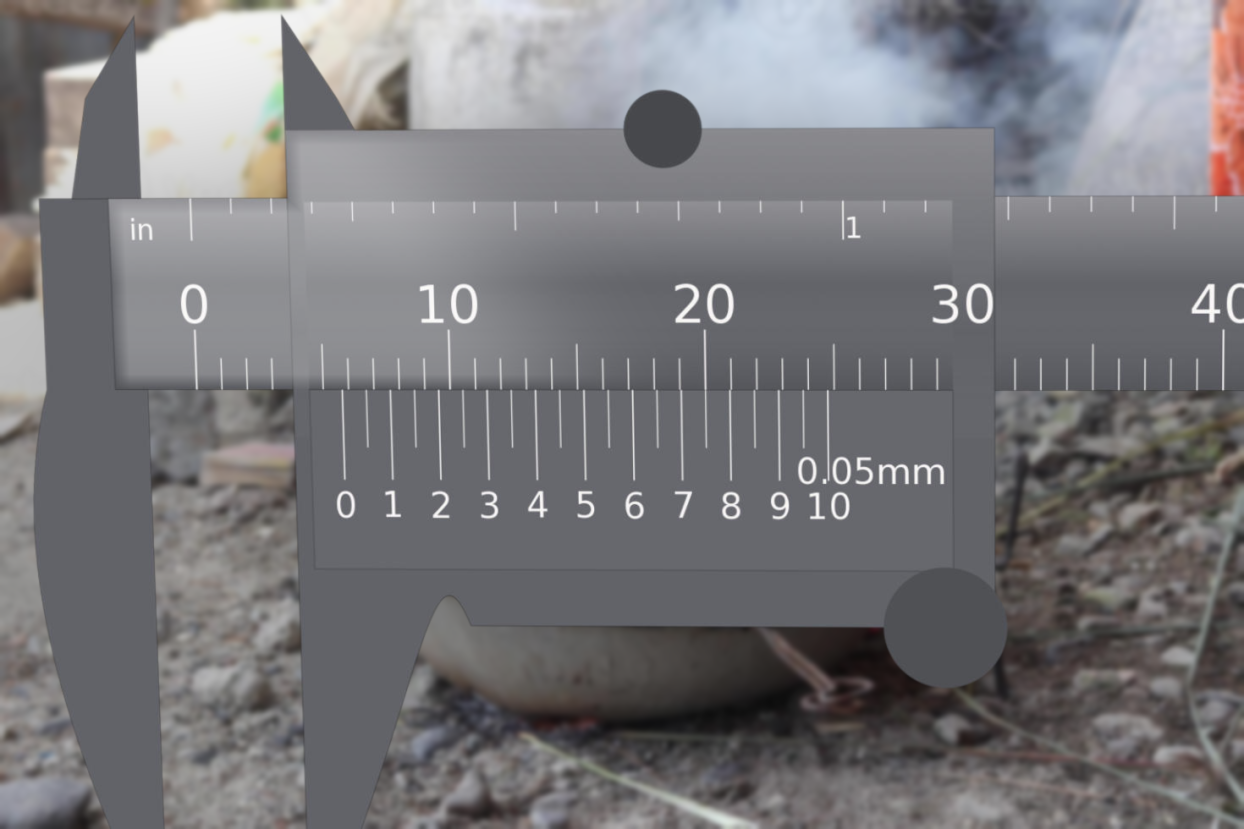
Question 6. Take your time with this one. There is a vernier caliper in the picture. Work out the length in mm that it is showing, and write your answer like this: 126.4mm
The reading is 5.75mm
